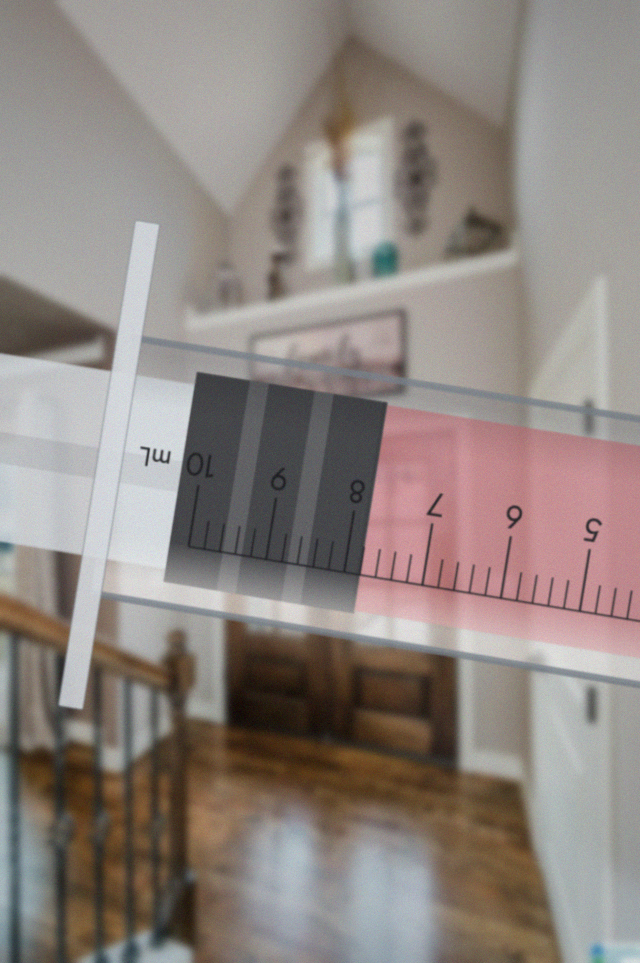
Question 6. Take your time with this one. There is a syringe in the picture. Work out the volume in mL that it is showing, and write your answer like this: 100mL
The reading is 7.8mL
